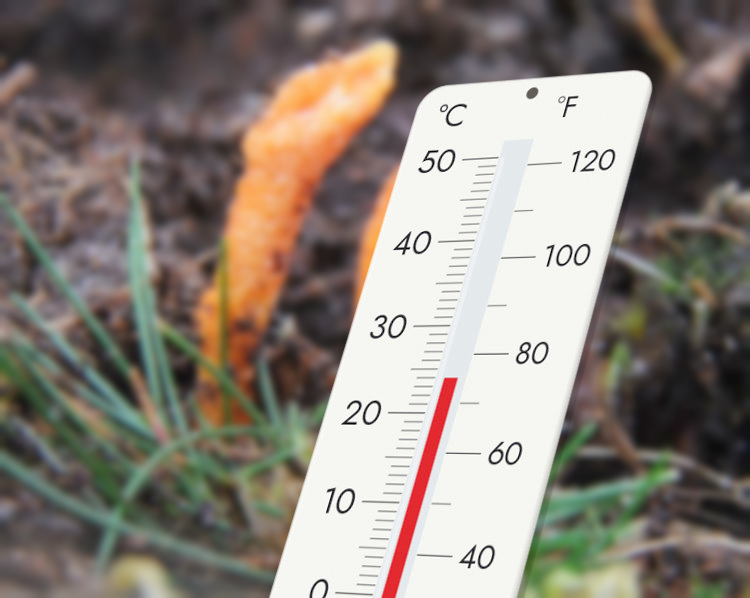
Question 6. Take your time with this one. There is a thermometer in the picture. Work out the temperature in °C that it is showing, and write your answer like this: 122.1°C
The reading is 24°C
